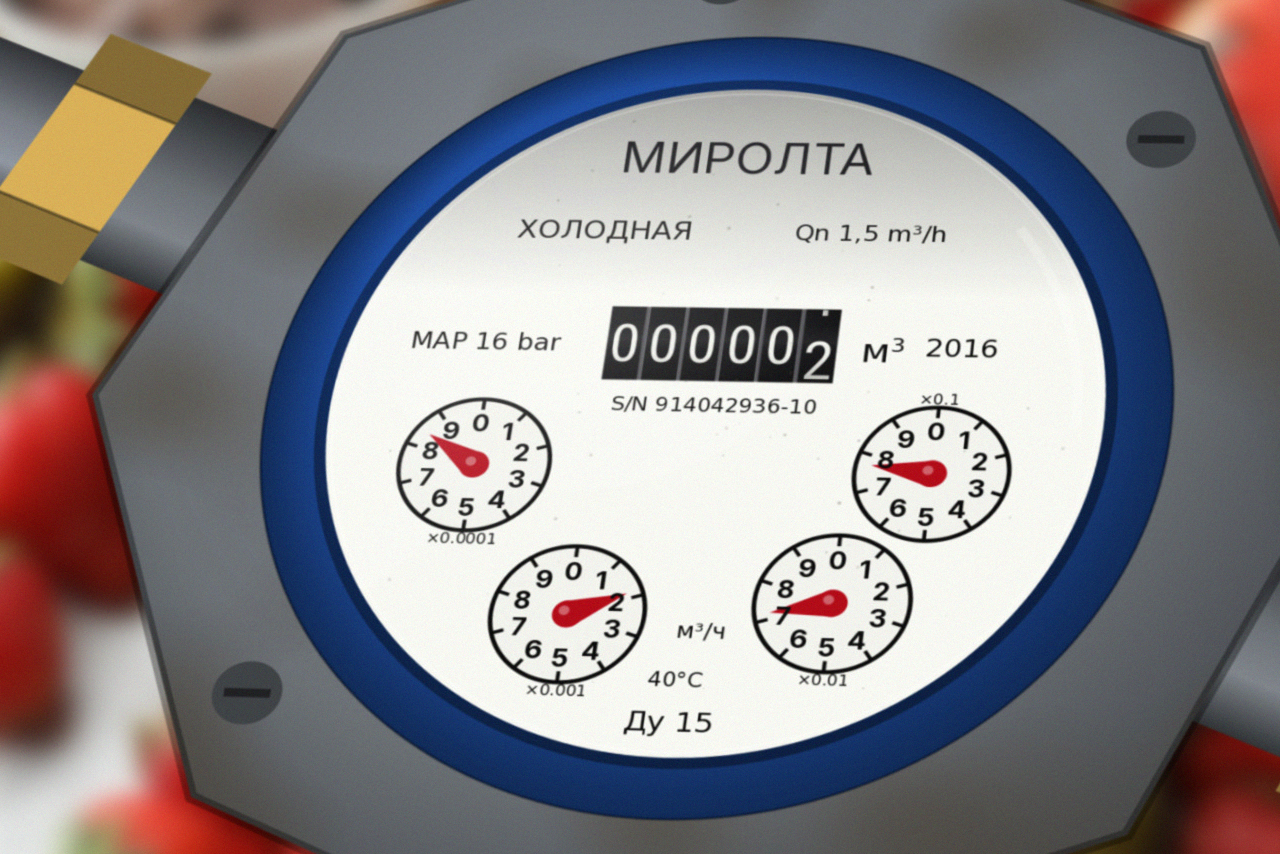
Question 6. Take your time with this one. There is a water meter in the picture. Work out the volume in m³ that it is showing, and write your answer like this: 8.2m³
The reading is 1.7718m³
